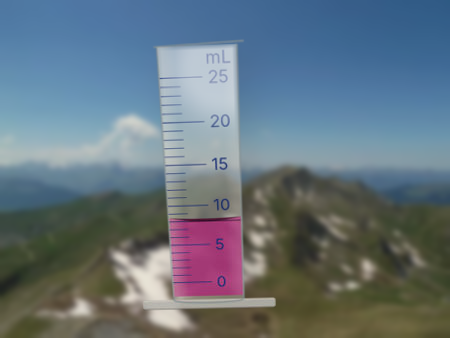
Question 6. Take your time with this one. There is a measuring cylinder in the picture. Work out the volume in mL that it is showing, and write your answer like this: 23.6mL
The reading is 8mL
